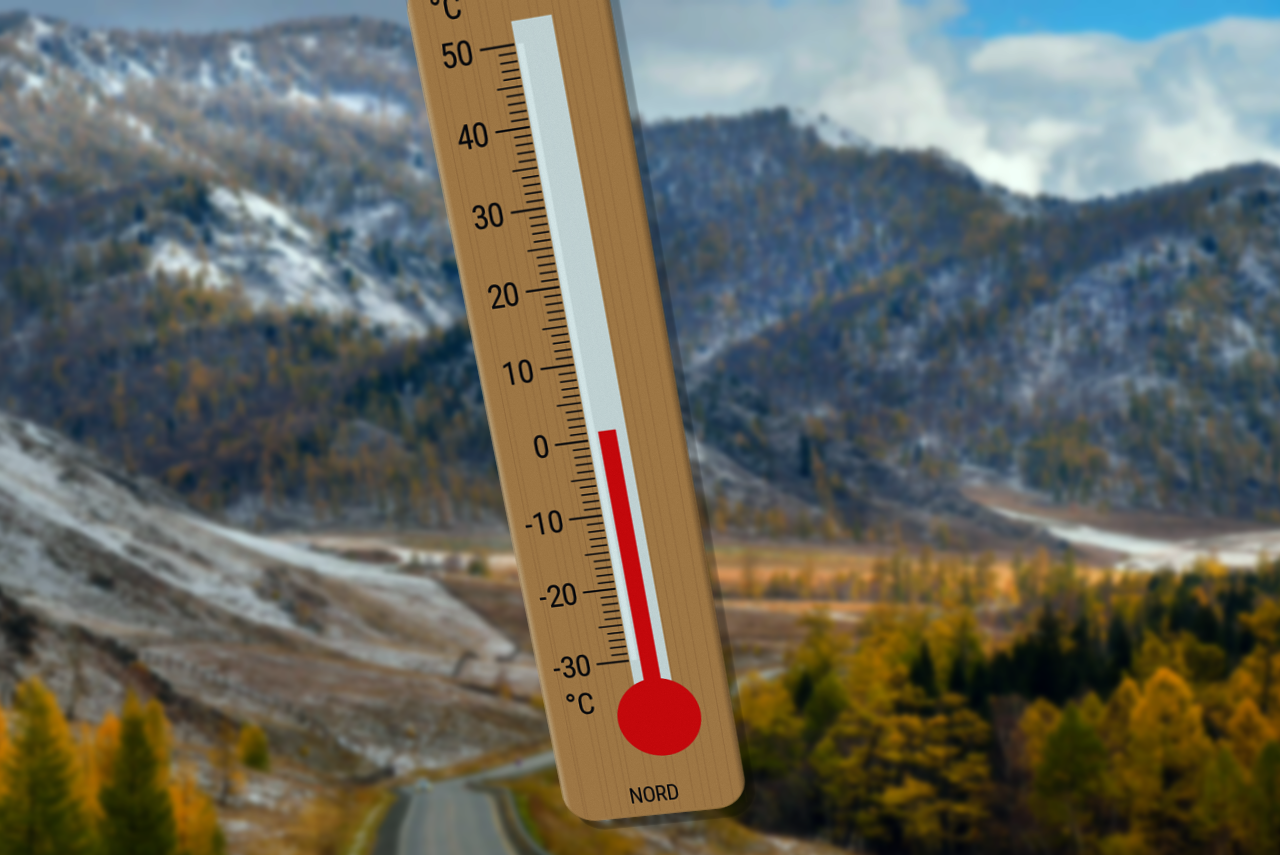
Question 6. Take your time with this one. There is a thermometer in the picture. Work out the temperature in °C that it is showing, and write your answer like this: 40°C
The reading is 1°C
